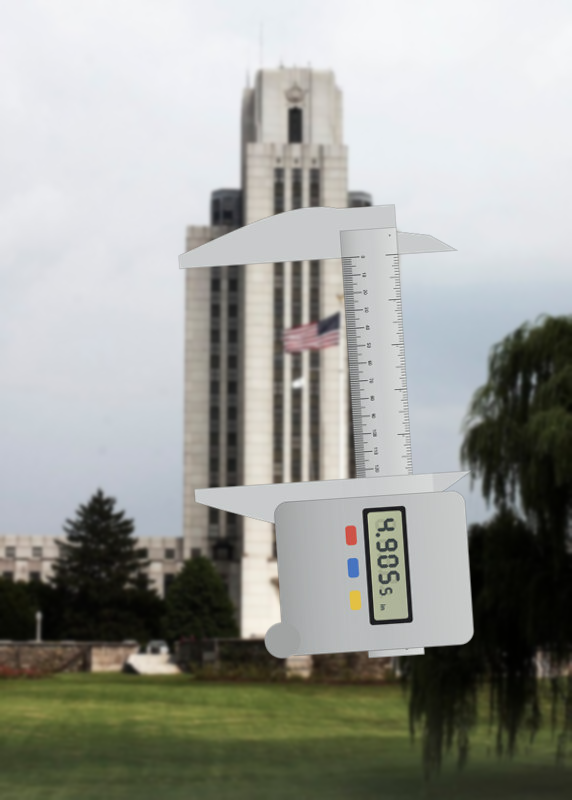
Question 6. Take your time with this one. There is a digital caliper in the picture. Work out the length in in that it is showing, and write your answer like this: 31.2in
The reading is 4.9055in
